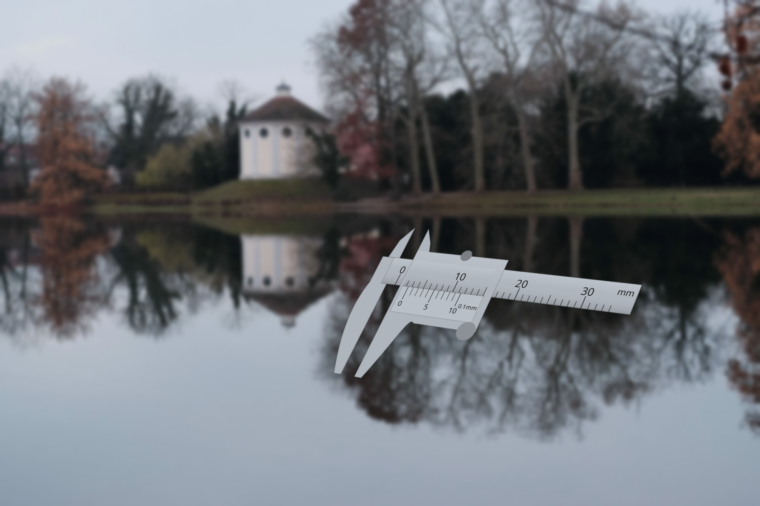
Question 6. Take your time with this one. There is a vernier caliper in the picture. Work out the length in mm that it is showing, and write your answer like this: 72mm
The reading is 2.4mm
